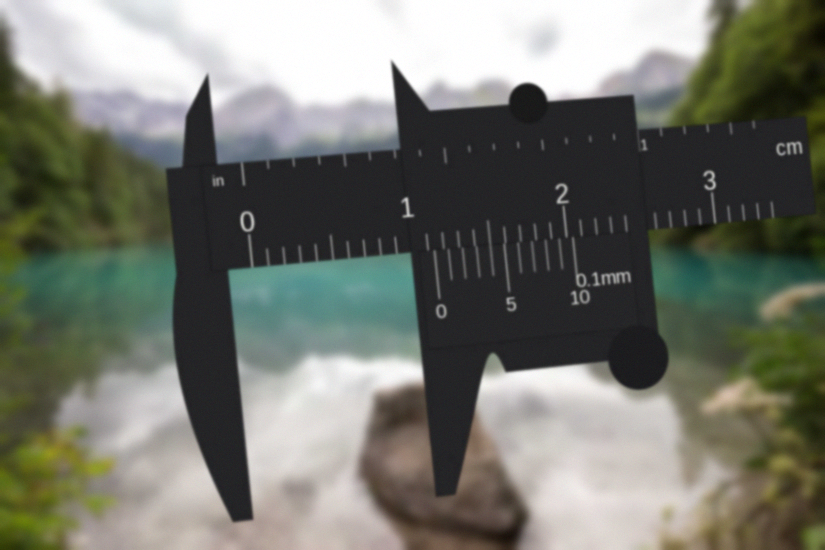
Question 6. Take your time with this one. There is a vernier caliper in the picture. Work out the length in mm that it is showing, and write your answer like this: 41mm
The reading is 11.4mm
